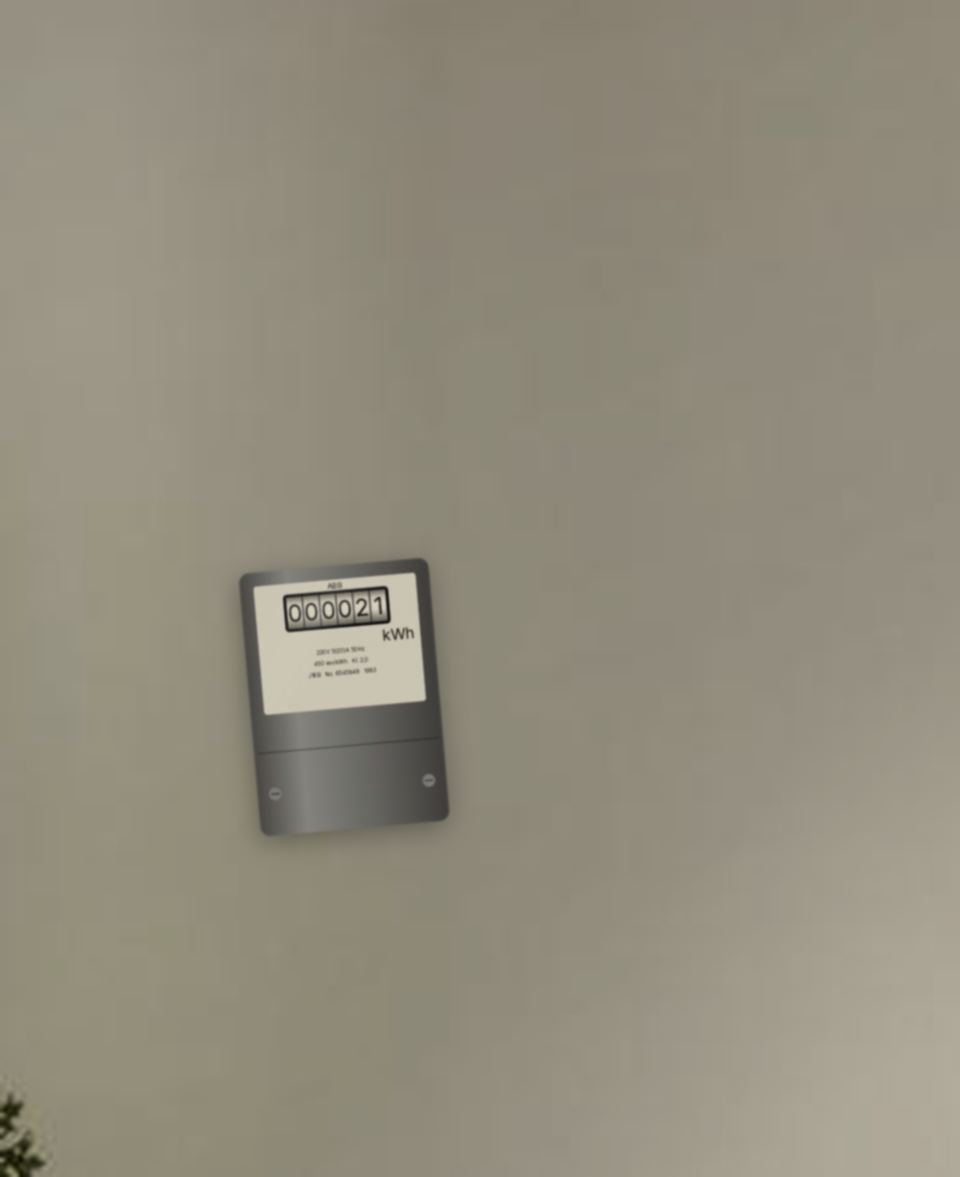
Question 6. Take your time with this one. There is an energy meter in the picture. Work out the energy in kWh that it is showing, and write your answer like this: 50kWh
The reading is 21kWh
